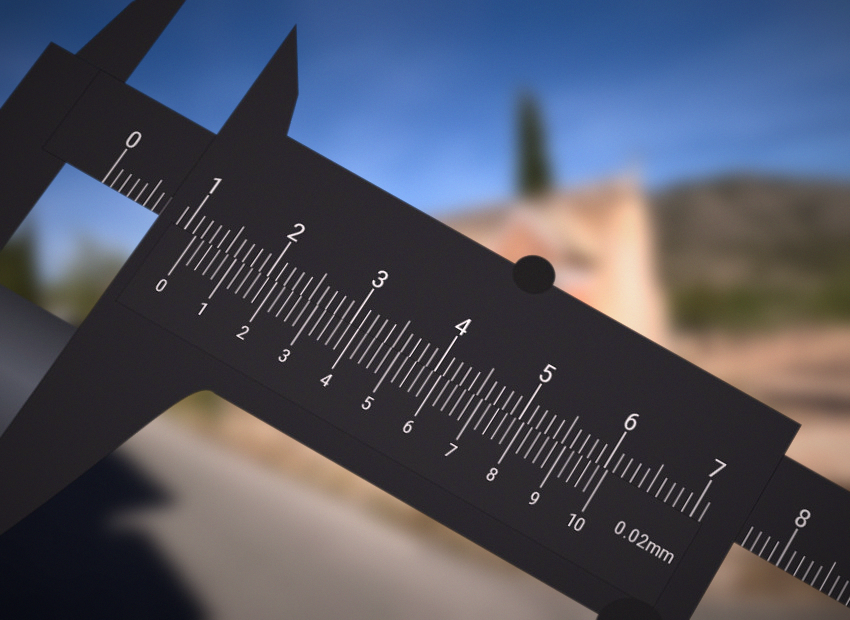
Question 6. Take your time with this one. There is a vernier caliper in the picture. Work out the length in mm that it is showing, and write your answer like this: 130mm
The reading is 11.4mm
